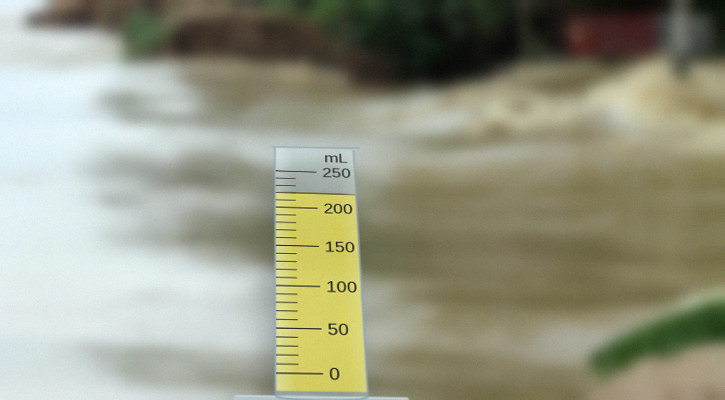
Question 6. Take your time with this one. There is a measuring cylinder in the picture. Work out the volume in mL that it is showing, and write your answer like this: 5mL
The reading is 220mL
